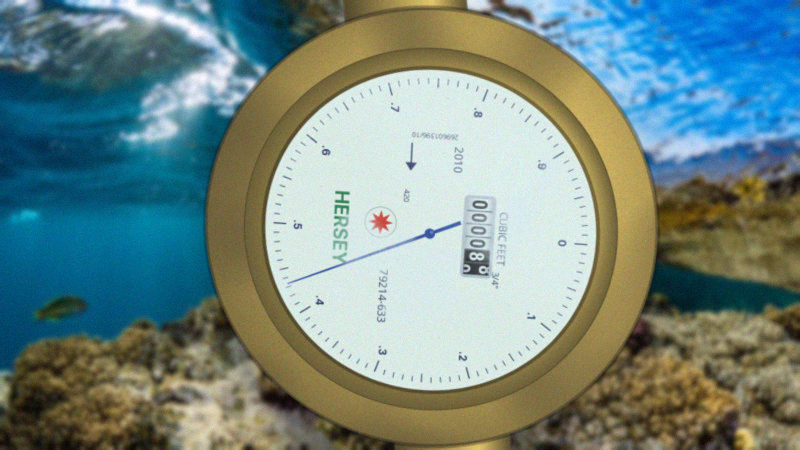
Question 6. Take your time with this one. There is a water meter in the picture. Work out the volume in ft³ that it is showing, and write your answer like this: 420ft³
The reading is 88.43ft³
